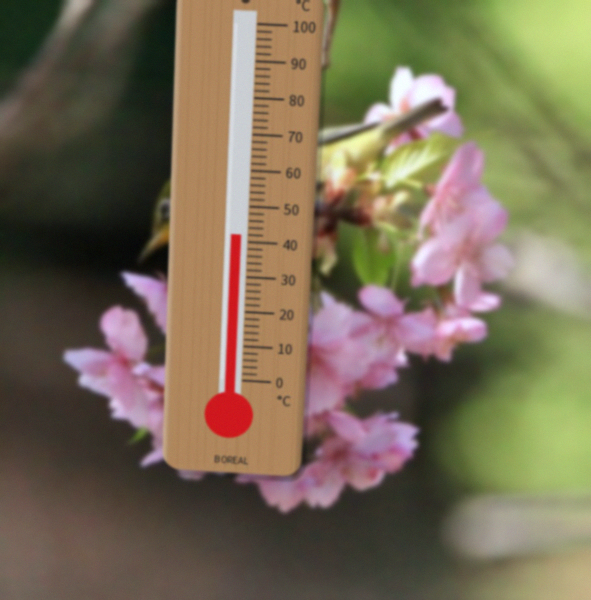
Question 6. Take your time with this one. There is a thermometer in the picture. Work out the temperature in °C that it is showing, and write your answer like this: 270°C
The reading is 42°C
